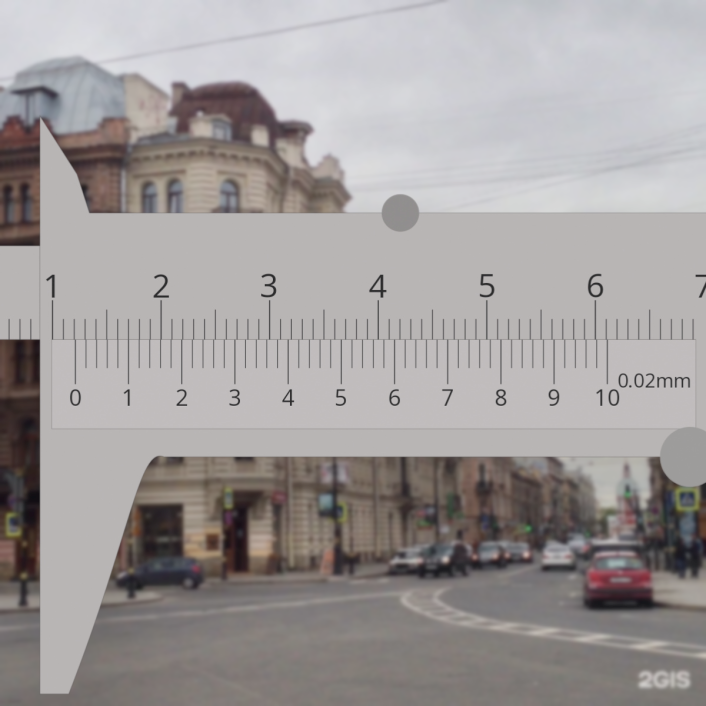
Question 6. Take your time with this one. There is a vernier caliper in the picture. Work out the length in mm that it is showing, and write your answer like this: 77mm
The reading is 12.1mm
